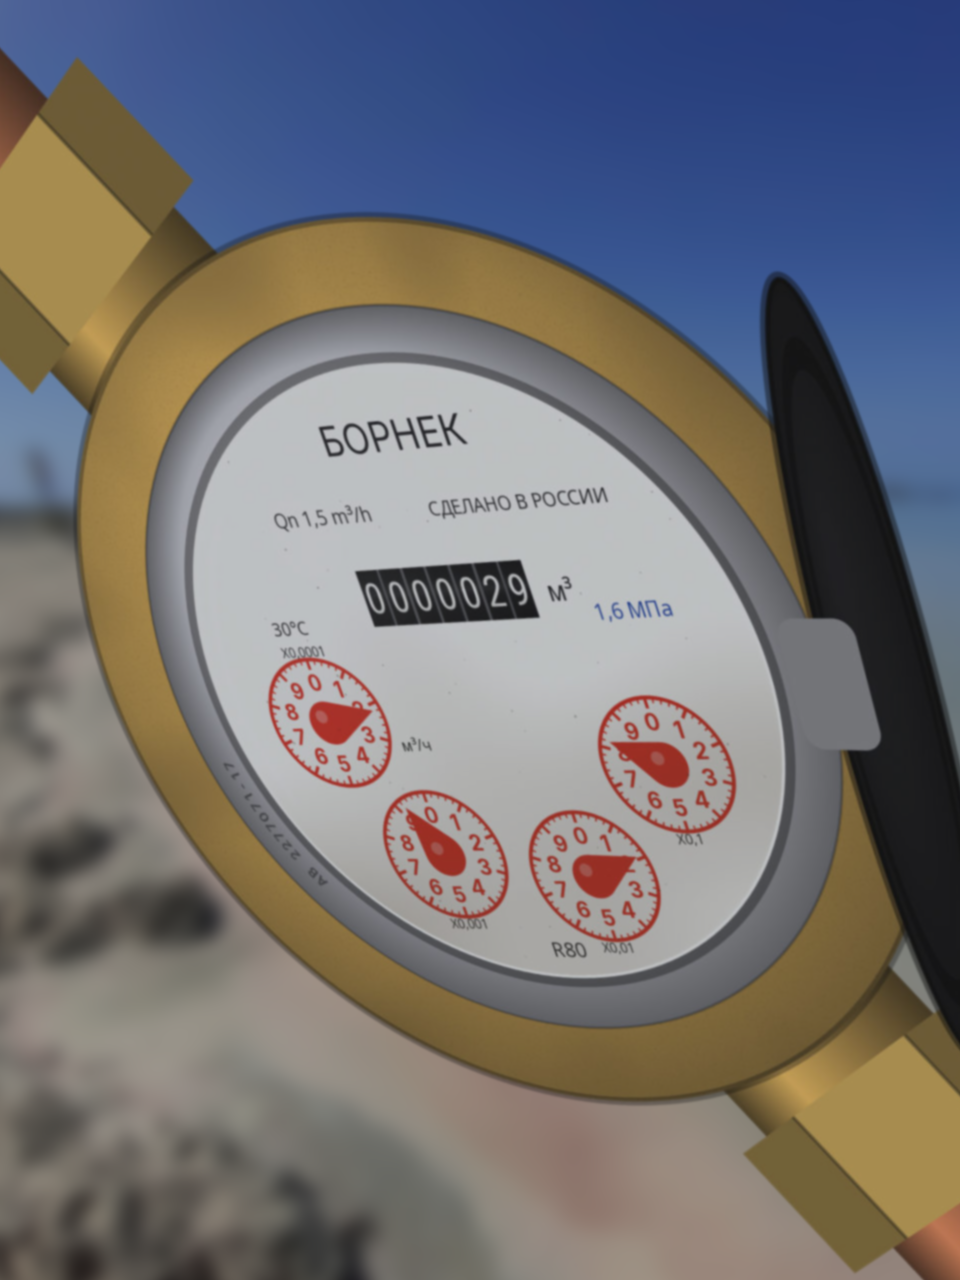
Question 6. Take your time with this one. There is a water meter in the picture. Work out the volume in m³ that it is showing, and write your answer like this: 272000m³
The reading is 29.8192m³
